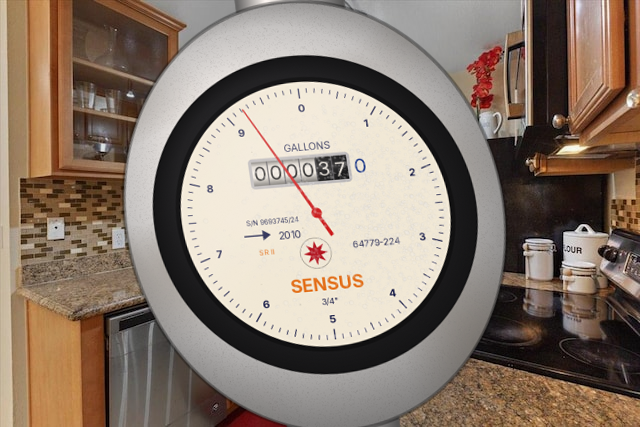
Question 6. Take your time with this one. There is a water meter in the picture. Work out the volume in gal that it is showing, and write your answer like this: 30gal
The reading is 369.2gal
